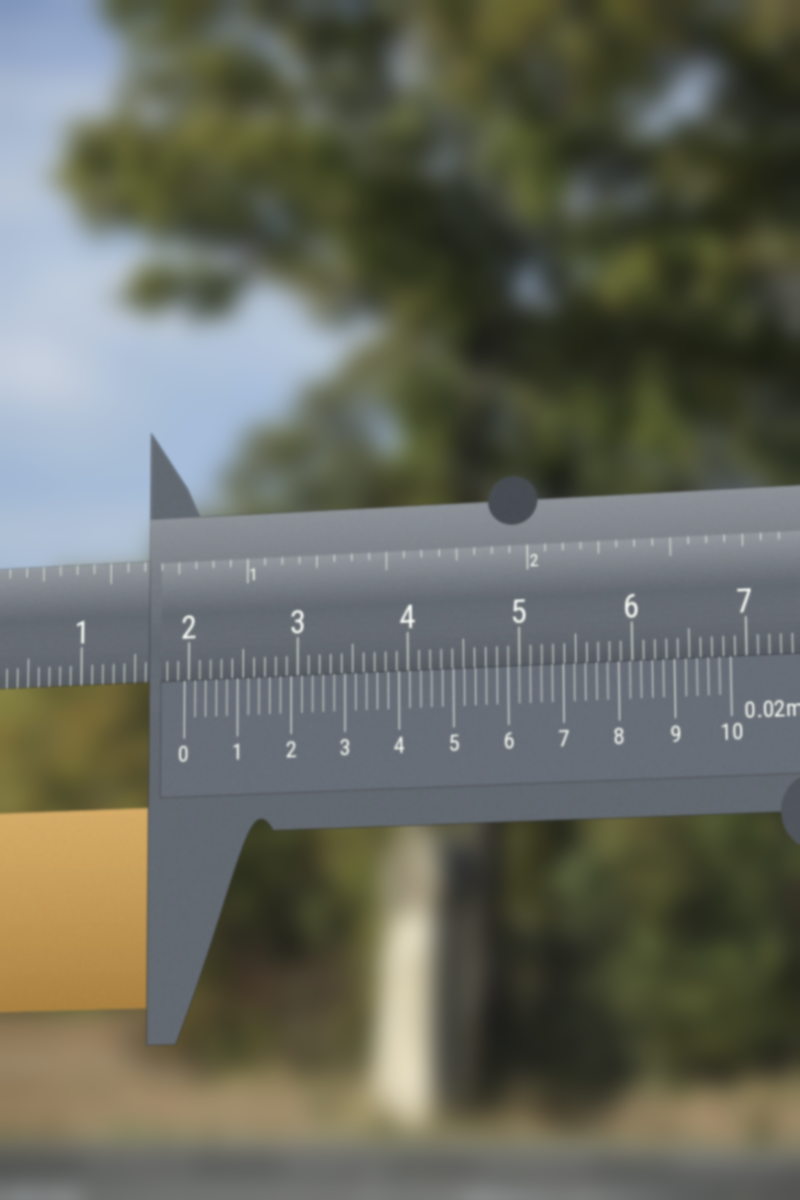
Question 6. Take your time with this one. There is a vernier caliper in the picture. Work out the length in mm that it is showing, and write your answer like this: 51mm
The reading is 19.6mm
